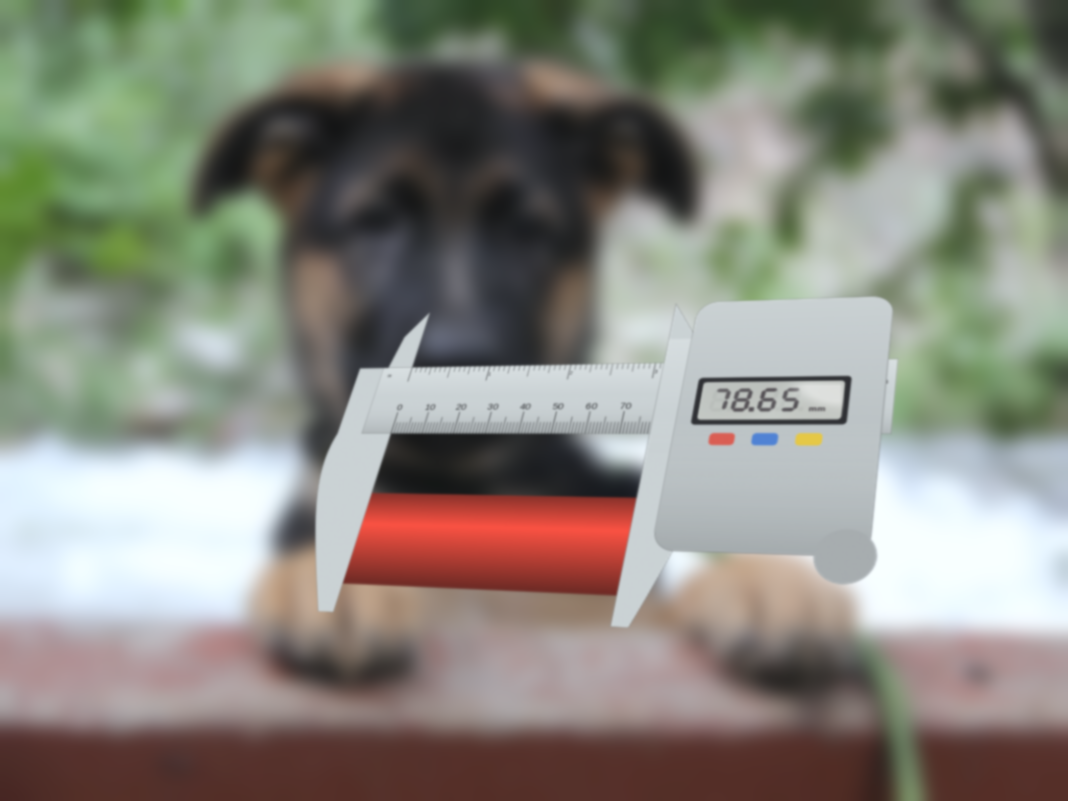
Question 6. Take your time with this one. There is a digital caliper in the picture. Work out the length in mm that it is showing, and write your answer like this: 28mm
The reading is 78.65mm
